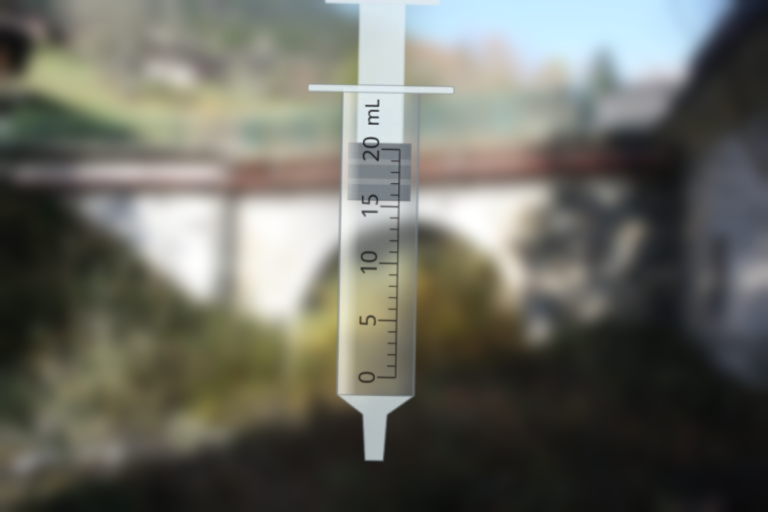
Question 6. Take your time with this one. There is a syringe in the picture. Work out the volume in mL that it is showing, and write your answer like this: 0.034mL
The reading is 15.5mL
